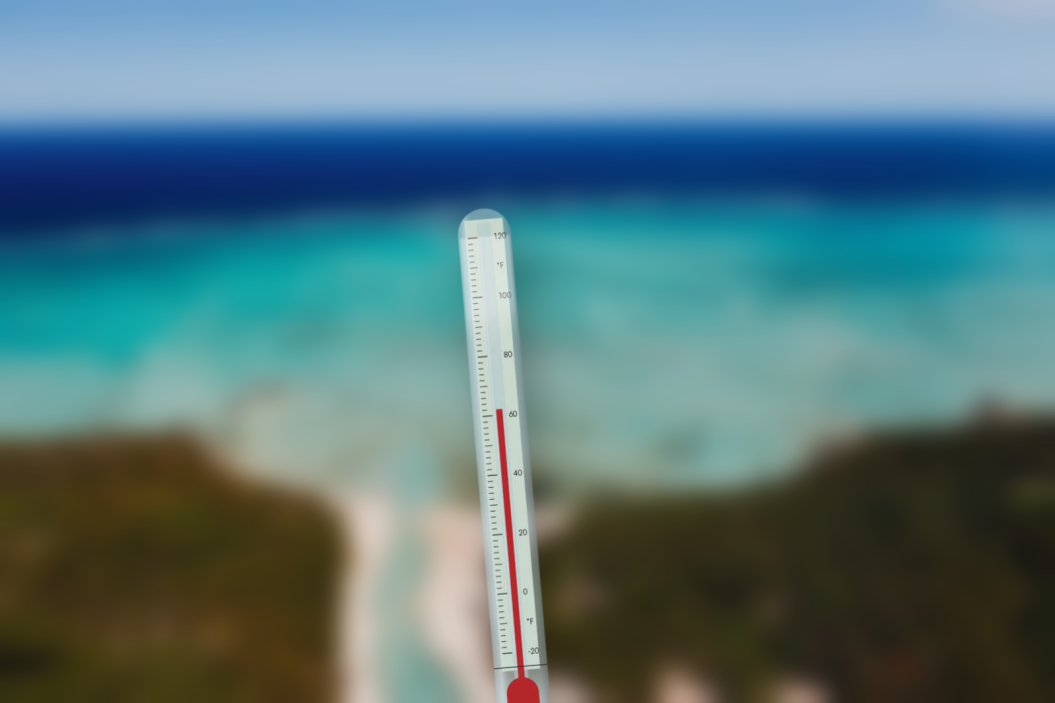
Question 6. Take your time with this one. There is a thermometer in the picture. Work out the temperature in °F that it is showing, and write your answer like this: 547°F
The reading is 62°F
